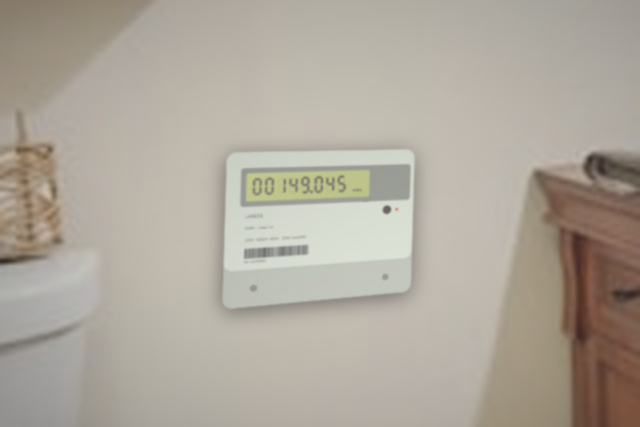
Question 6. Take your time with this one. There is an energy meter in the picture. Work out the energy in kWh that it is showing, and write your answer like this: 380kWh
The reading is 149.045kWh
